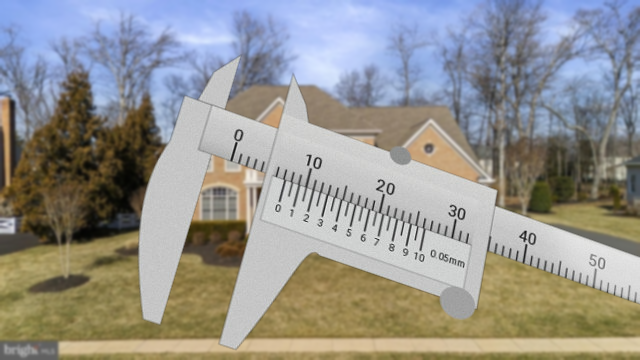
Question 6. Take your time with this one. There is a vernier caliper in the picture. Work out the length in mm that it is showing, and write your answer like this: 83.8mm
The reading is 7.2mm
